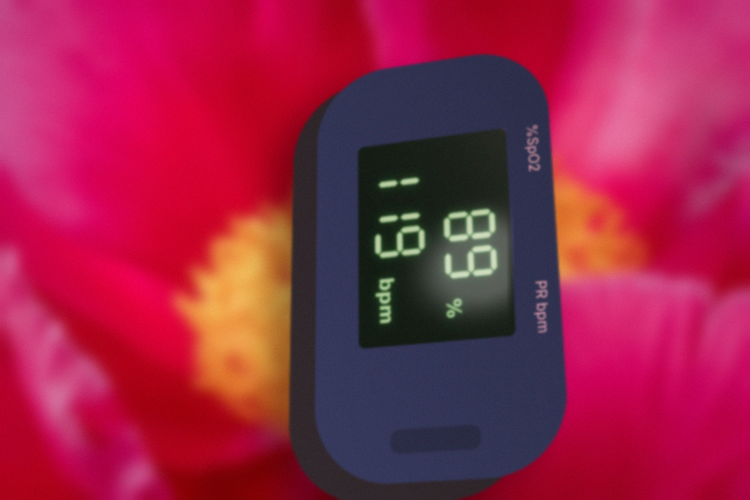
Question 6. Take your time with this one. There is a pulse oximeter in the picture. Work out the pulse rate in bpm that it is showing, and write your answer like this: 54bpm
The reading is 119bpm
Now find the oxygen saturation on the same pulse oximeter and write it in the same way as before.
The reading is 89%
